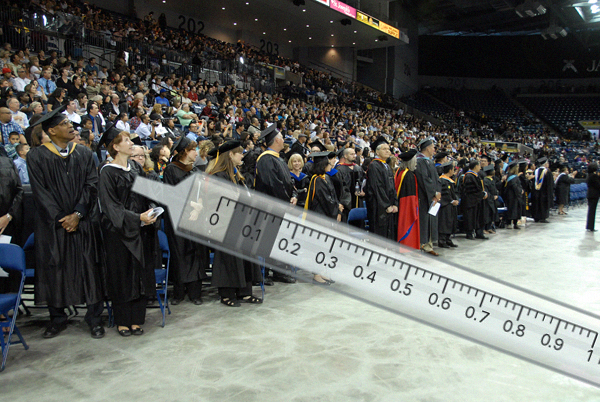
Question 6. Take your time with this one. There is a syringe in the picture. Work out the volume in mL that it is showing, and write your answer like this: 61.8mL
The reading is 0.04mL
